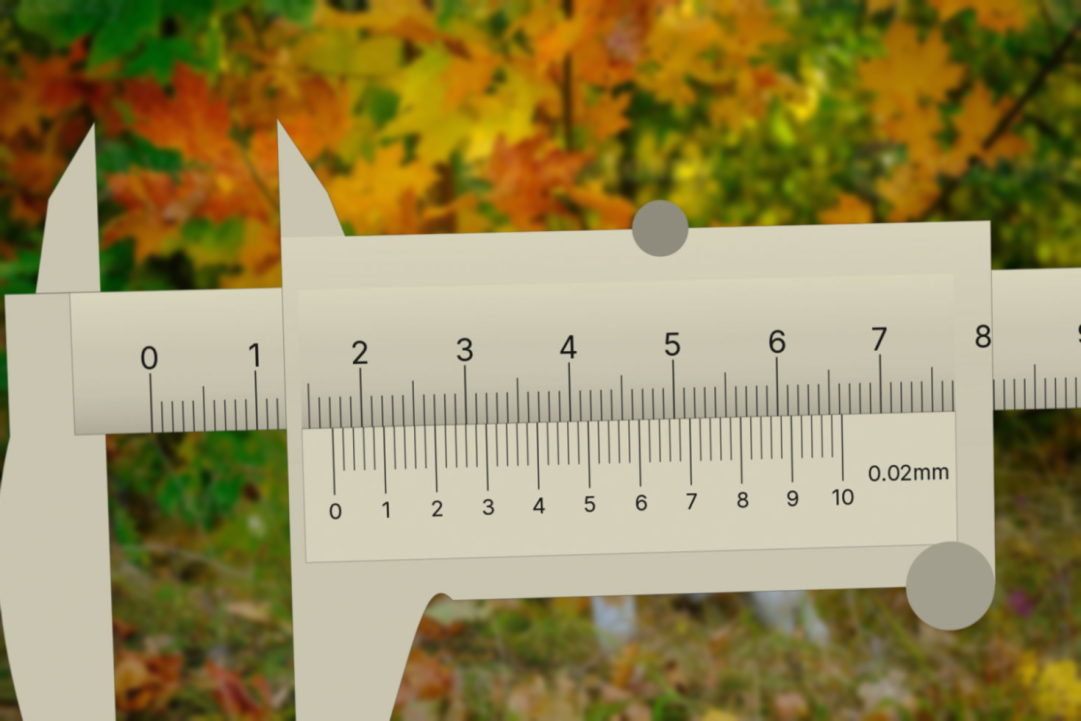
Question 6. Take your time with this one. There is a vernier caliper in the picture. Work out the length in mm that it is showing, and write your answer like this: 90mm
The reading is 17.2mm
